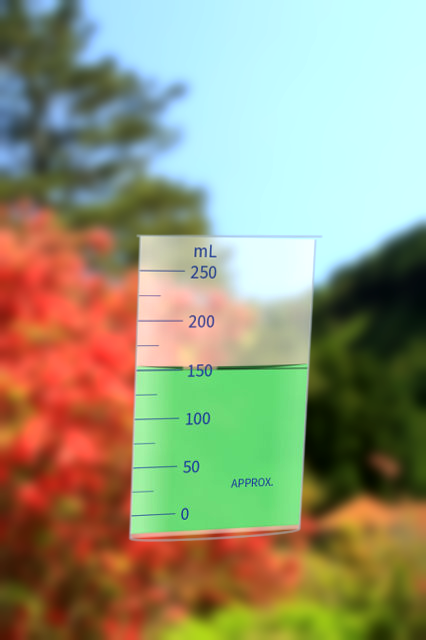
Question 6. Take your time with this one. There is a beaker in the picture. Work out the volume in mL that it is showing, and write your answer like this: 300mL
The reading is 150mL
